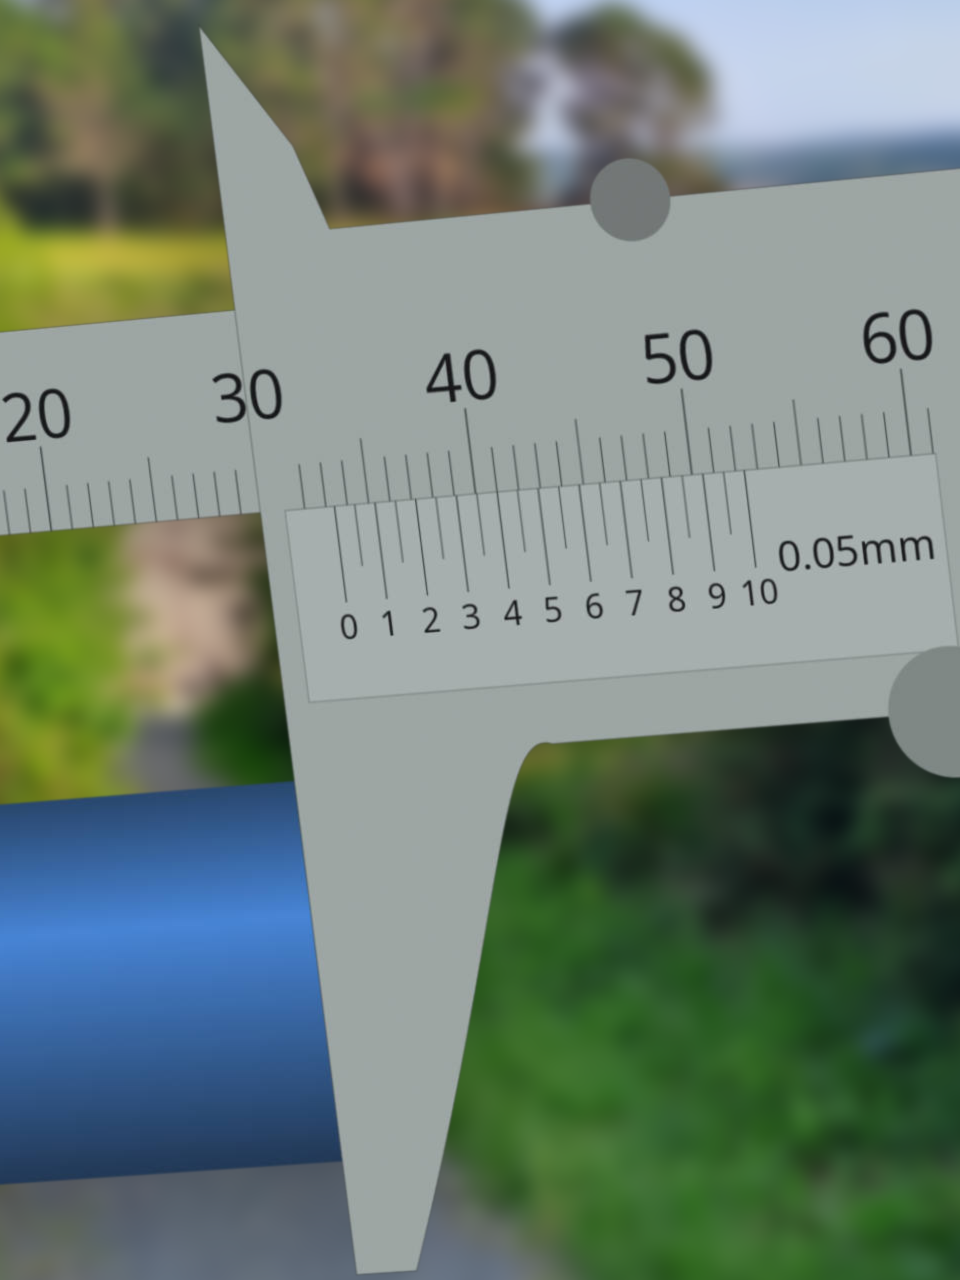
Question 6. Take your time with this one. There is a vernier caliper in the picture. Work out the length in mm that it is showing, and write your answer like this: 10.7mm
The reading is 33.4mm
